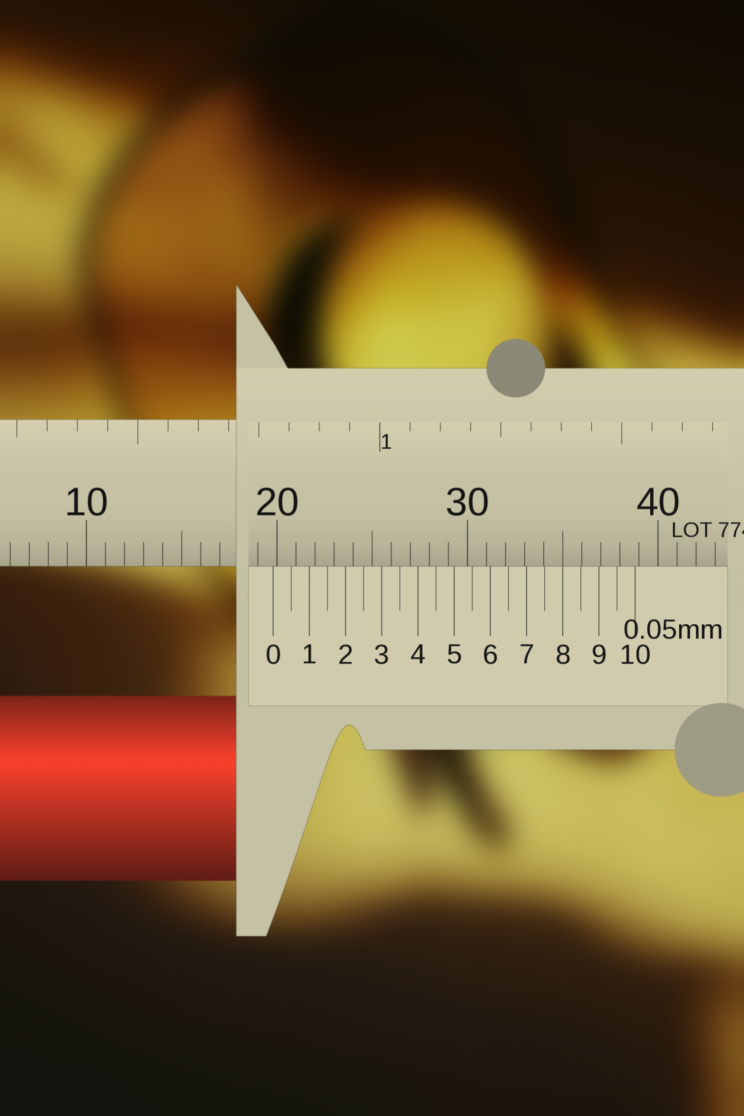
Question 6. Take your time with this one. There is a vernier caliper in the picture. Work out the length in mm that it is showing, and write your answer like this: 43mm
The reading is 19.8mm
